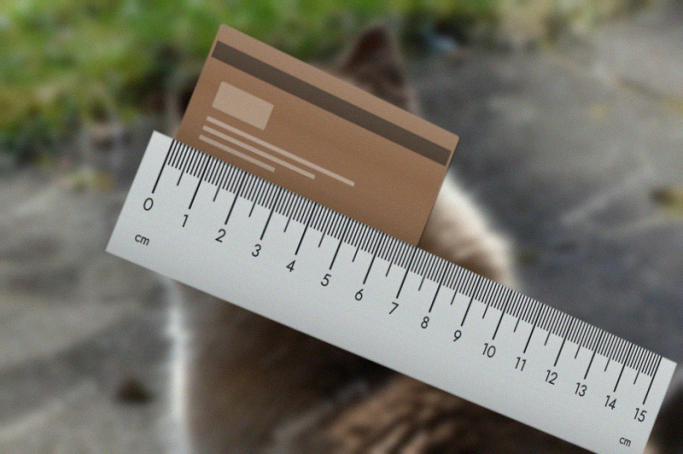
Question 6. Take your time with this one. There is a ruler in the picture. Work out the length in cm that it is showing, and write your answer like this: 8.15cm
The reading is 7cm
